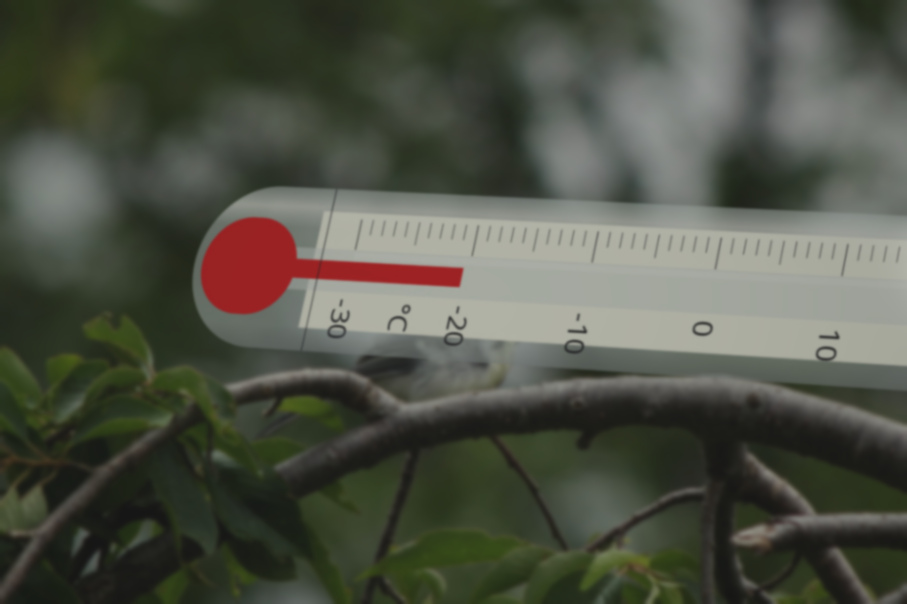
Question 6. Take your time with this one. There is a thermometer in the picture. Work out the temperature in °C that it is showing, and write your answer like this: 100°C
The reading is -20.5°C
